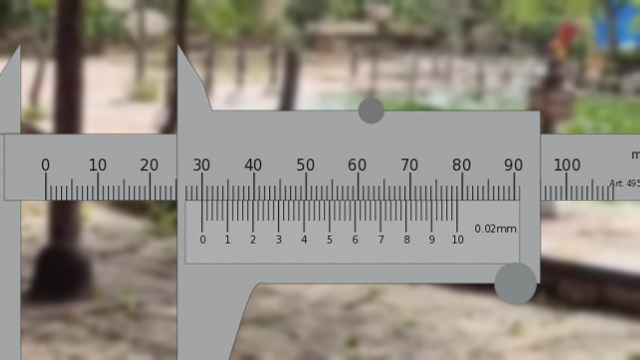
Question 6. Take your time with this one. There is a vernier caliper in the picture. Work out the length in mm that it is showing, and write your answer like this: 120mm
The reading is 30.0mm
